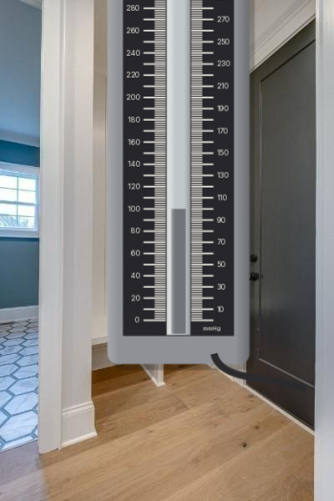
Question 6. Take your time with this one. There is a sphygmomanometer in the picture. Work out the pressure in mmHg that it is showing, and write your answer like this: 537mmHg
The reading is 100mmHg
